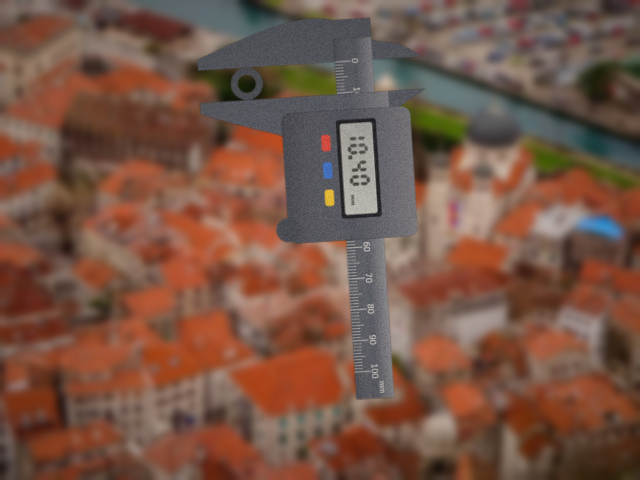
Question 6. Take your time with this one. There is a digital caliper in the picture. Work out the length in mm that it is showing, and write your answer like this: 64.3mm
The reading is 10.40mm
